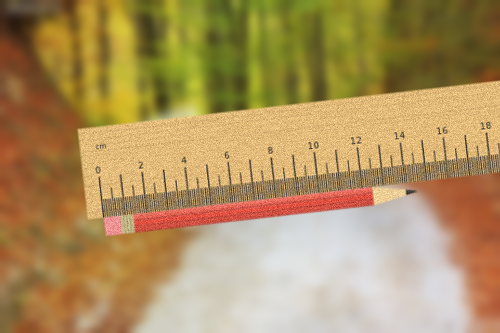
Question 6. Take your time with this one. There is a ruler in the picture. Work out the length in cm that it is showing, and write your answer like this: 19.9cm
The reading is 14.5cm
